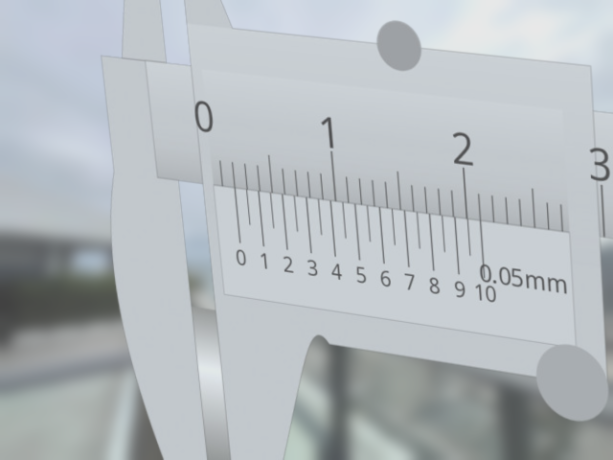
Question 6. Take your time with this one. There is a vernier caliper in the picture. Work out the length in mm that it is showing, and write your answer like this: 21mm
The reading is 2.0mm
